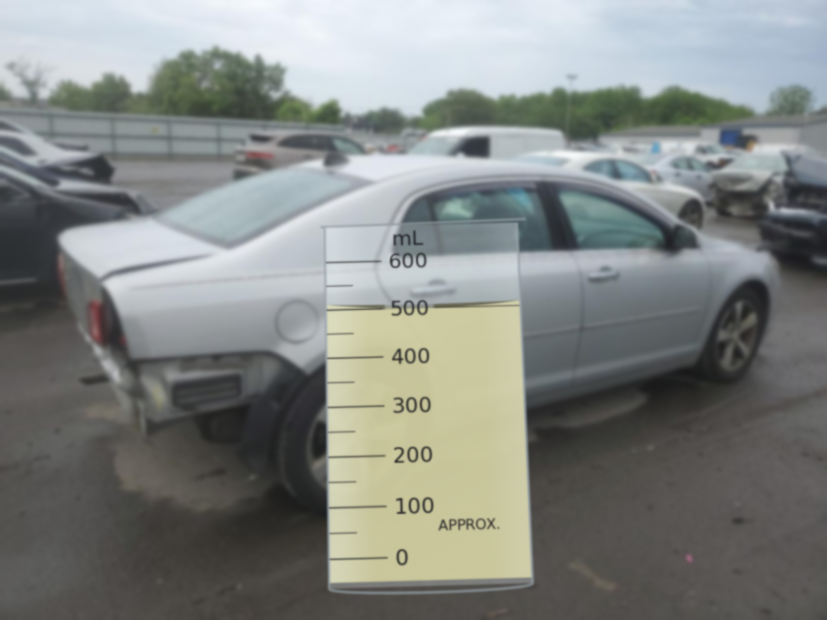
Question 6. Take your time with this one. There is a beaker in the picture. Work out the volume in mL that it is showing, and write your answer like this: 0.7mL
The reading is 500mL
